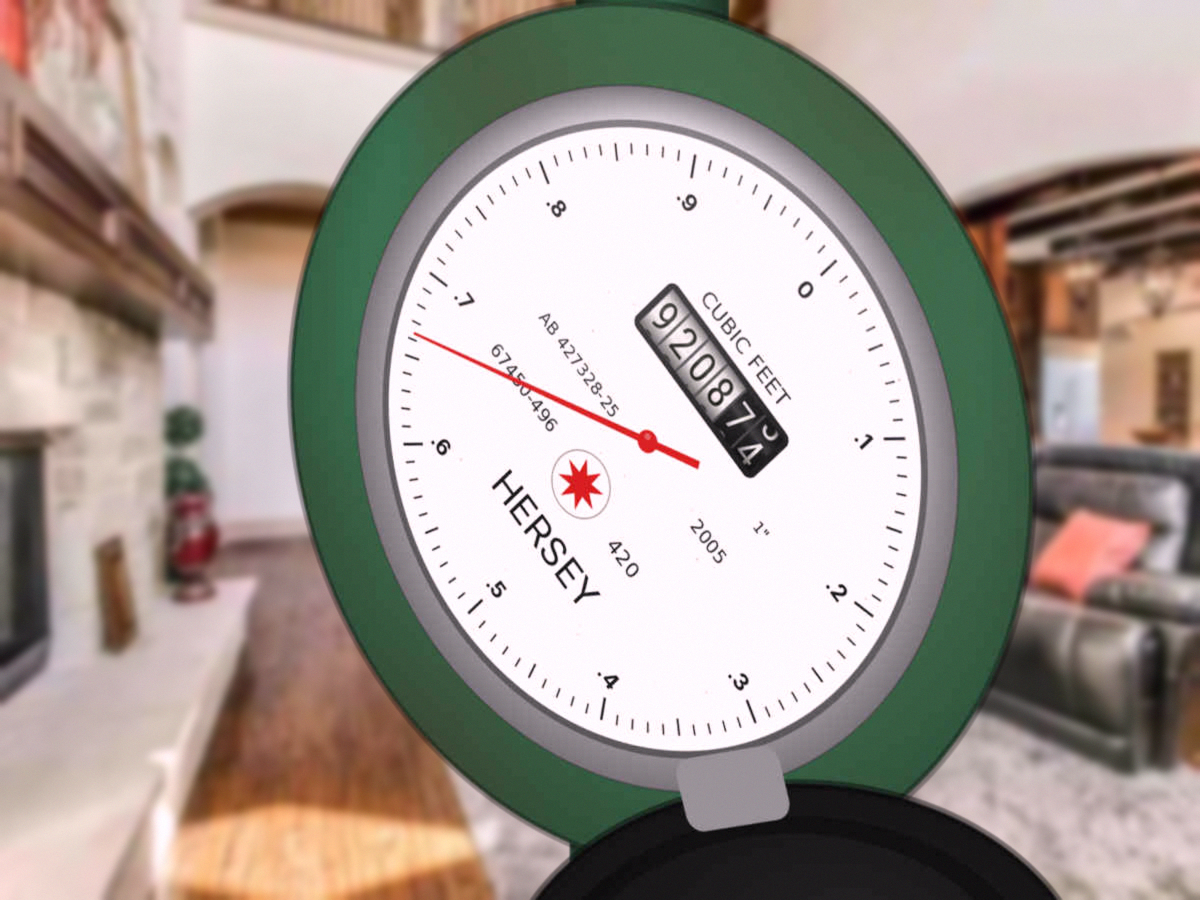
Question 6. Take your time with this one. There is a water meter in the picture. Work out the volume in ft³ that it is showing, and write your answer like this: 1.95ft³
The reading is 920873.66ft³
